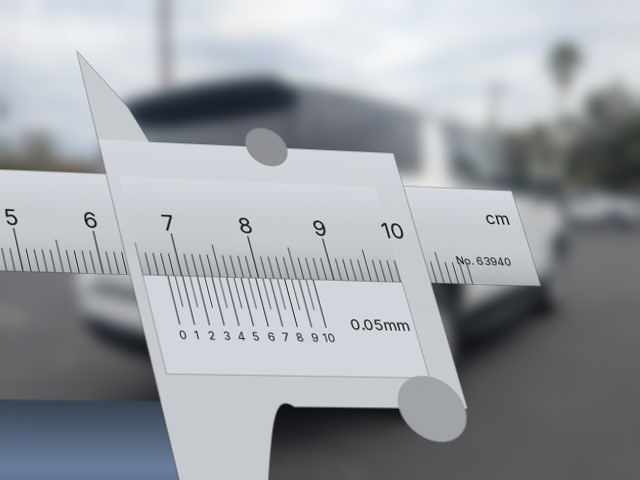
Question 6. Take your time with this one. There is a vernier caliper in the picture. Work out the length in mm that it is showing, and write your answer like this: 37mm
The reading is 68.2mm
